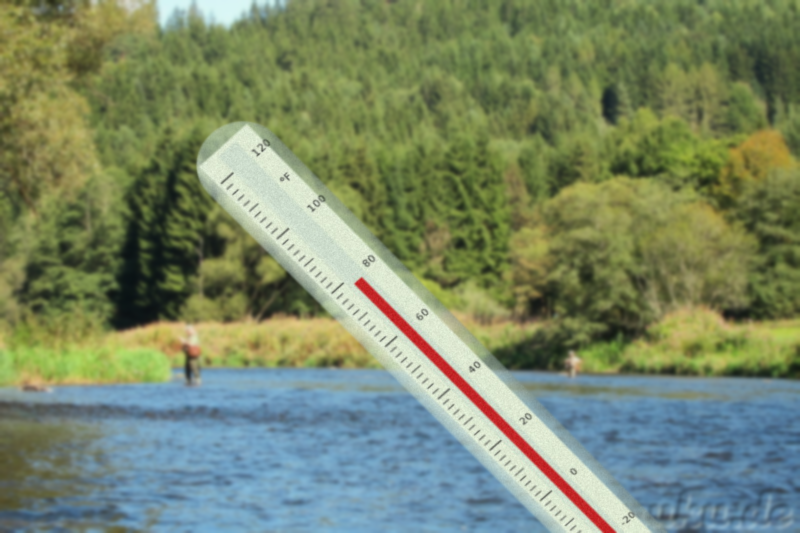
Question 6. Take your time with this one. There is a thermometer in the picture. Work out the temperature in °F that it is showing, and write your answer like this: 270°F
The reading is 78°F
